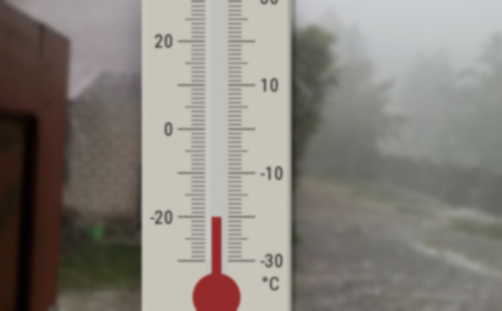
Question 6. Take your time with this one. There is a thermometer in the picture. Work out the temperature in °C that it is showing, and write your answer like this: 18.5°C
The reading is -20°C
